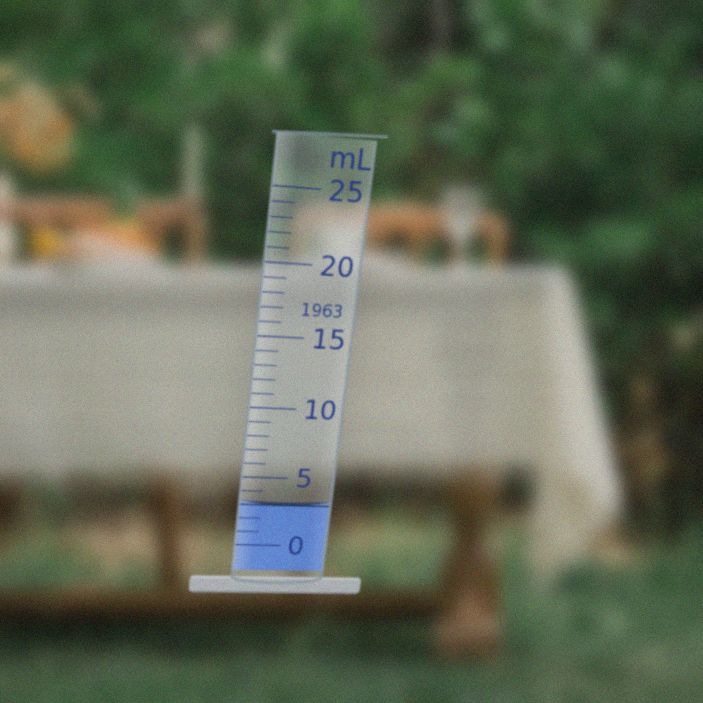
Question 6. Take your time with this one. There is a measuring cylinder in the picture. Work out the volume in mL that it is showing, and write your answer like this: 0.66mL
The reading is 3mL
